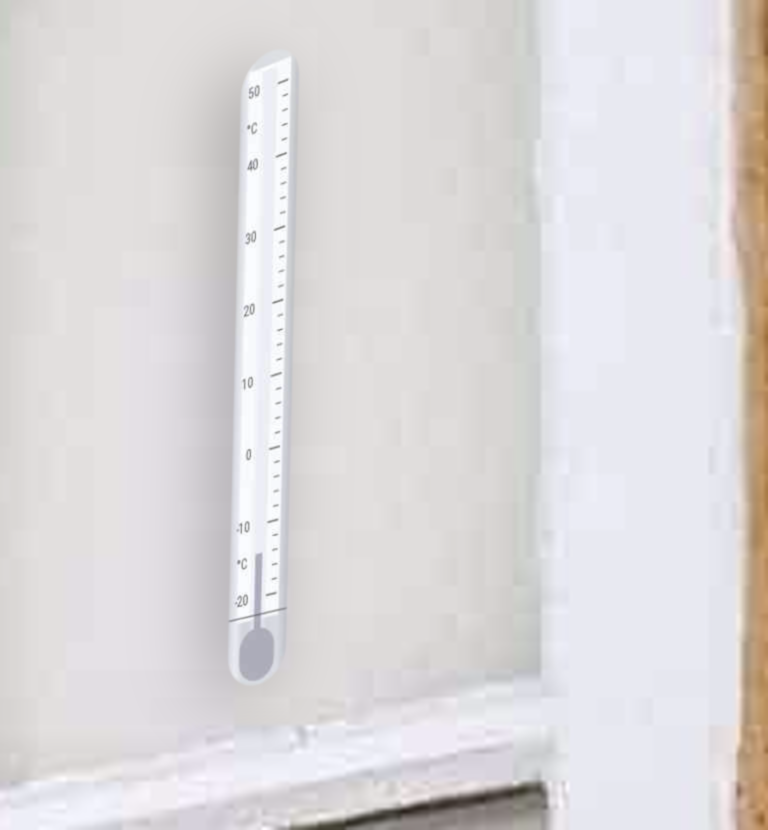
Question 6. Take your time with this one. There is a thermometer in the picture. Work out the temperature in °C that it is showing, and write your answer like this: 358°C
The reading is -14°C
